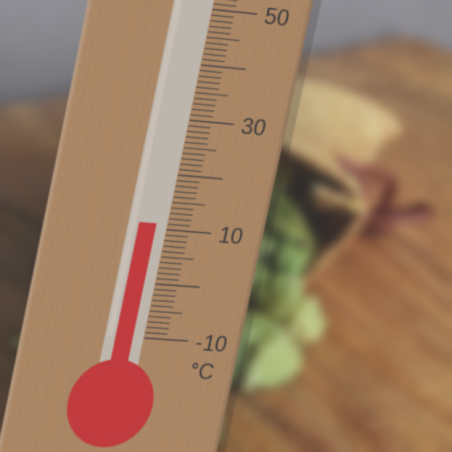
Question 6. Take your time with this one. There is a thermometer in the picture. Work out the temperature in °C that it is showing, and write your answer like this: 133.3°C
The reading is 11°C
